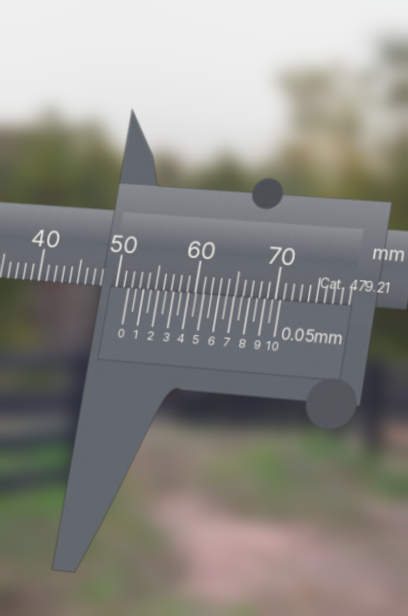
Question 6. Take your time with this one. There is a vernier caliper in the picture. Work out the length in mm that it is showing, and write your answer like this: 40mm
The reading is 51.6mm
